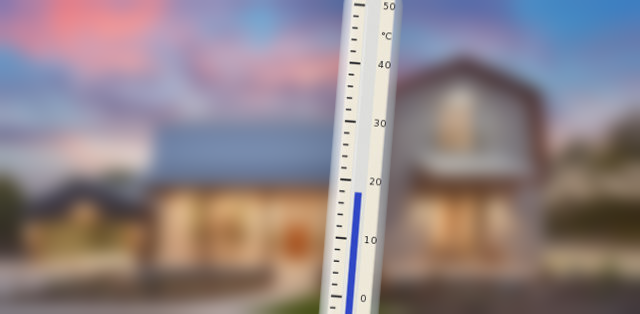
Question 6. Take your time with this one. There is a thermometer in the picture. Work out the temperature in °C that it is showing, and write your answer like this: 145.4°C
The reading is 18°C
